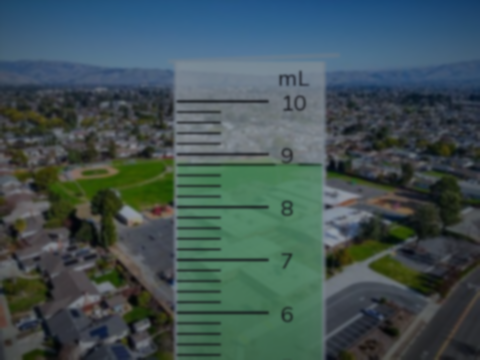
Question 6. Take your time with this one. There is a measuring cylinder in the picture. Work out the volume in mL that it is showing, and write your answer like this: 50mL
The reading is 8.8mL
